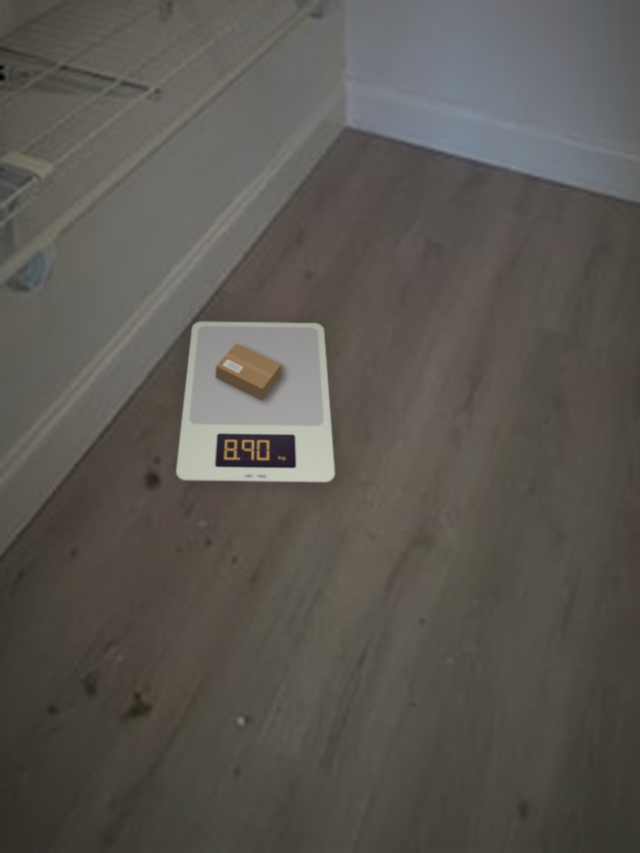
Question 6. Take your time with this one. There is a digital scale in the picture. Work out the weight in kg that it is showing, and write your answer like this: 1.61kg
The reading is 8.90kg
